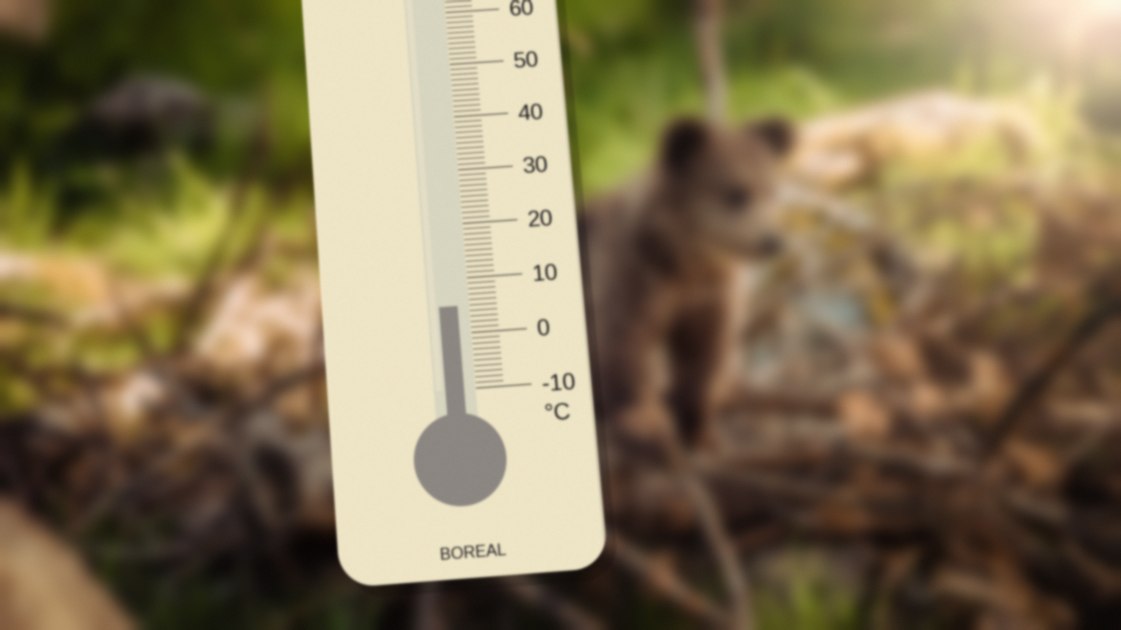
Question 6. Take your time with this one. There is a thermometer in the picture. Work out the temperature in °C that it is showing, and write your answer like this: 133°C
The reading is 5°C
